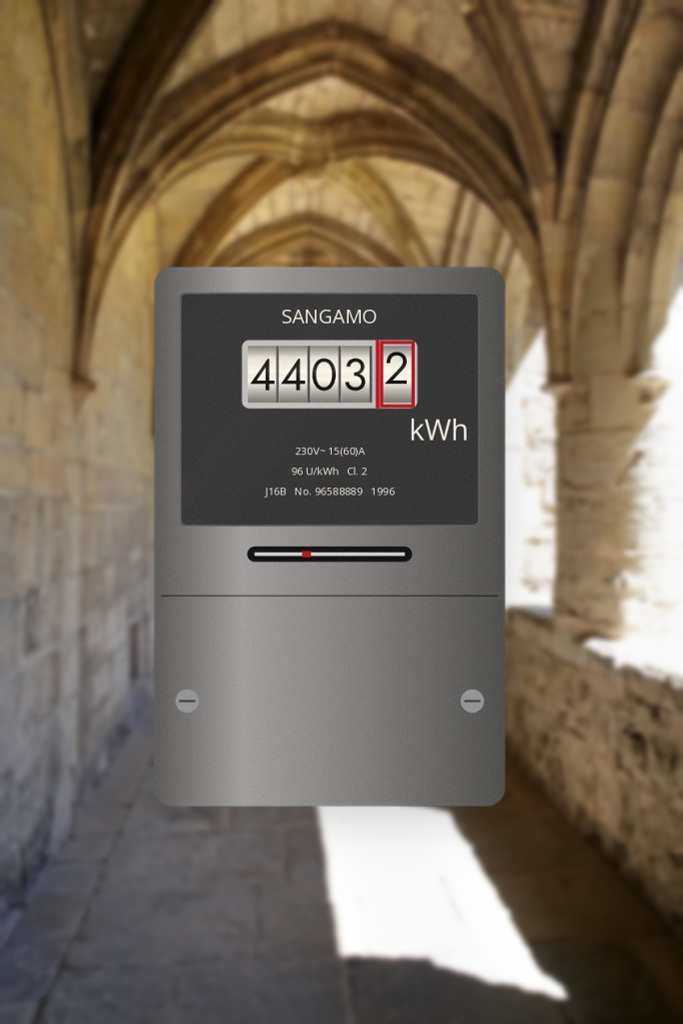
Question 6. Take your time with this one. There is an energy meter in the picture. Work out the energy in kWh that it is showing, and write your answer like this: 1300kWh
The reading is 4403.2kWh
